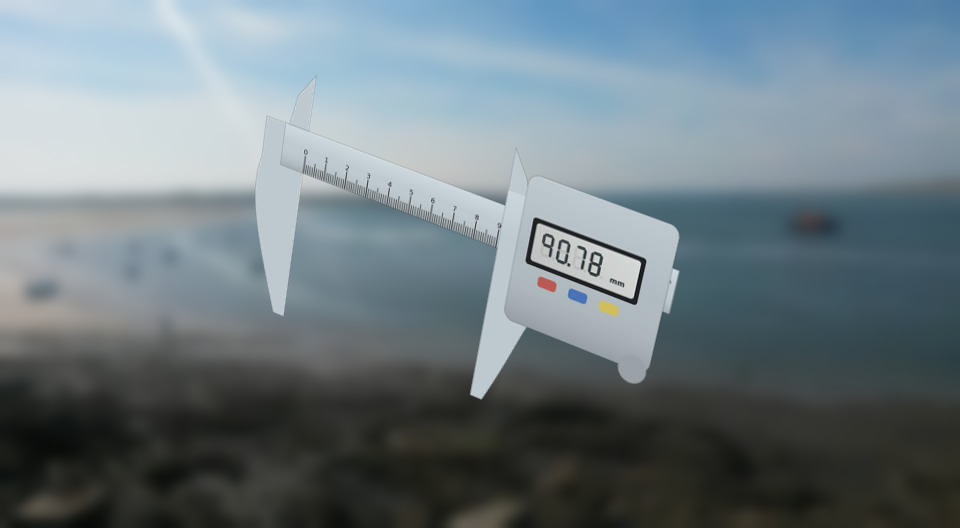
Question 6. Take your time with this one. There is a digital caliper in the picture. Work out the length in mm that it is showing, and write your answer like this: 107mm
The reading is 90.78mm
